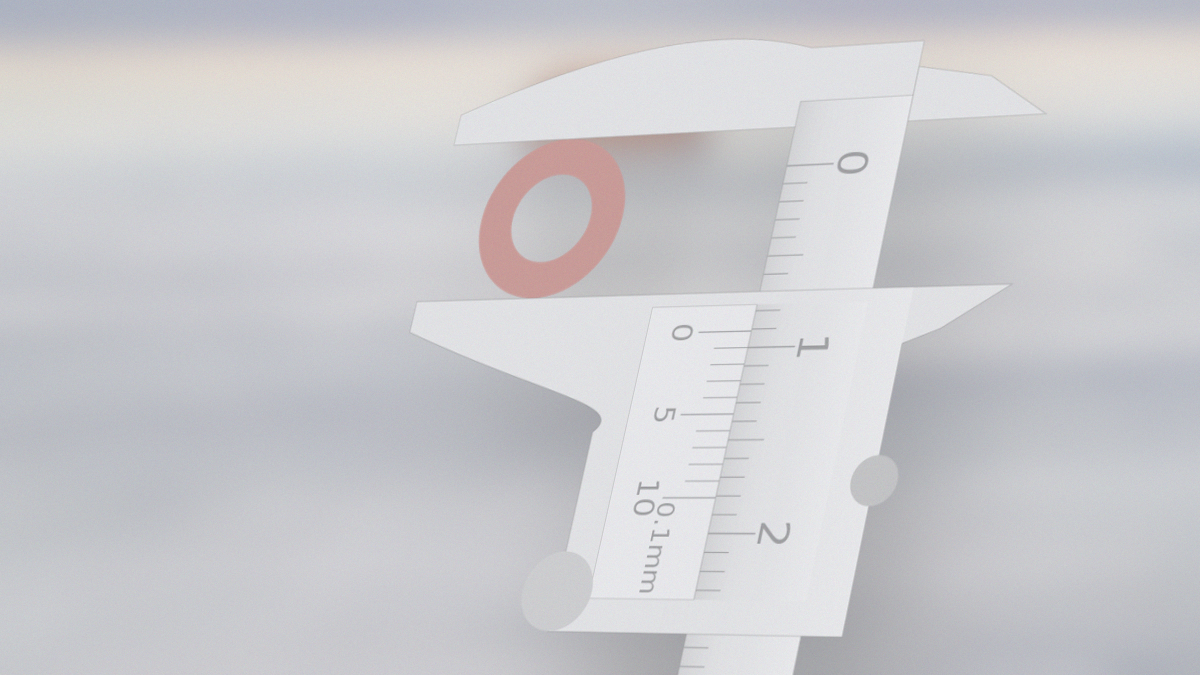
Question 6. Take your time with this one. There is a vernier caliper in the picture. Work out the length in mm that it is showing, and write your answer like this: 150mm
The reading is 9.1mm
